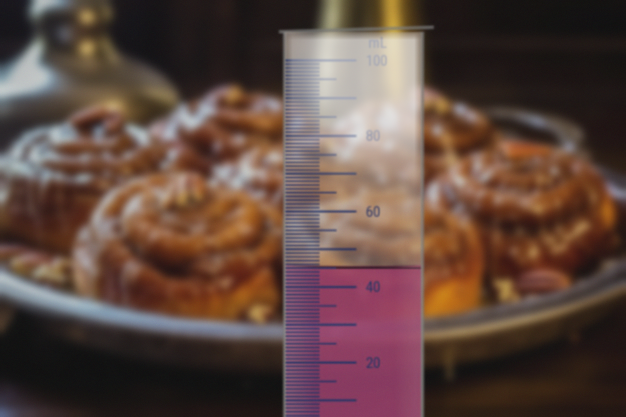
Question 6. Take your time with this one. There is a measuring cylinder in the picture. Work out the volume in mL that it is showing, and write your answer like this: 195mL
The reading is 45mL
